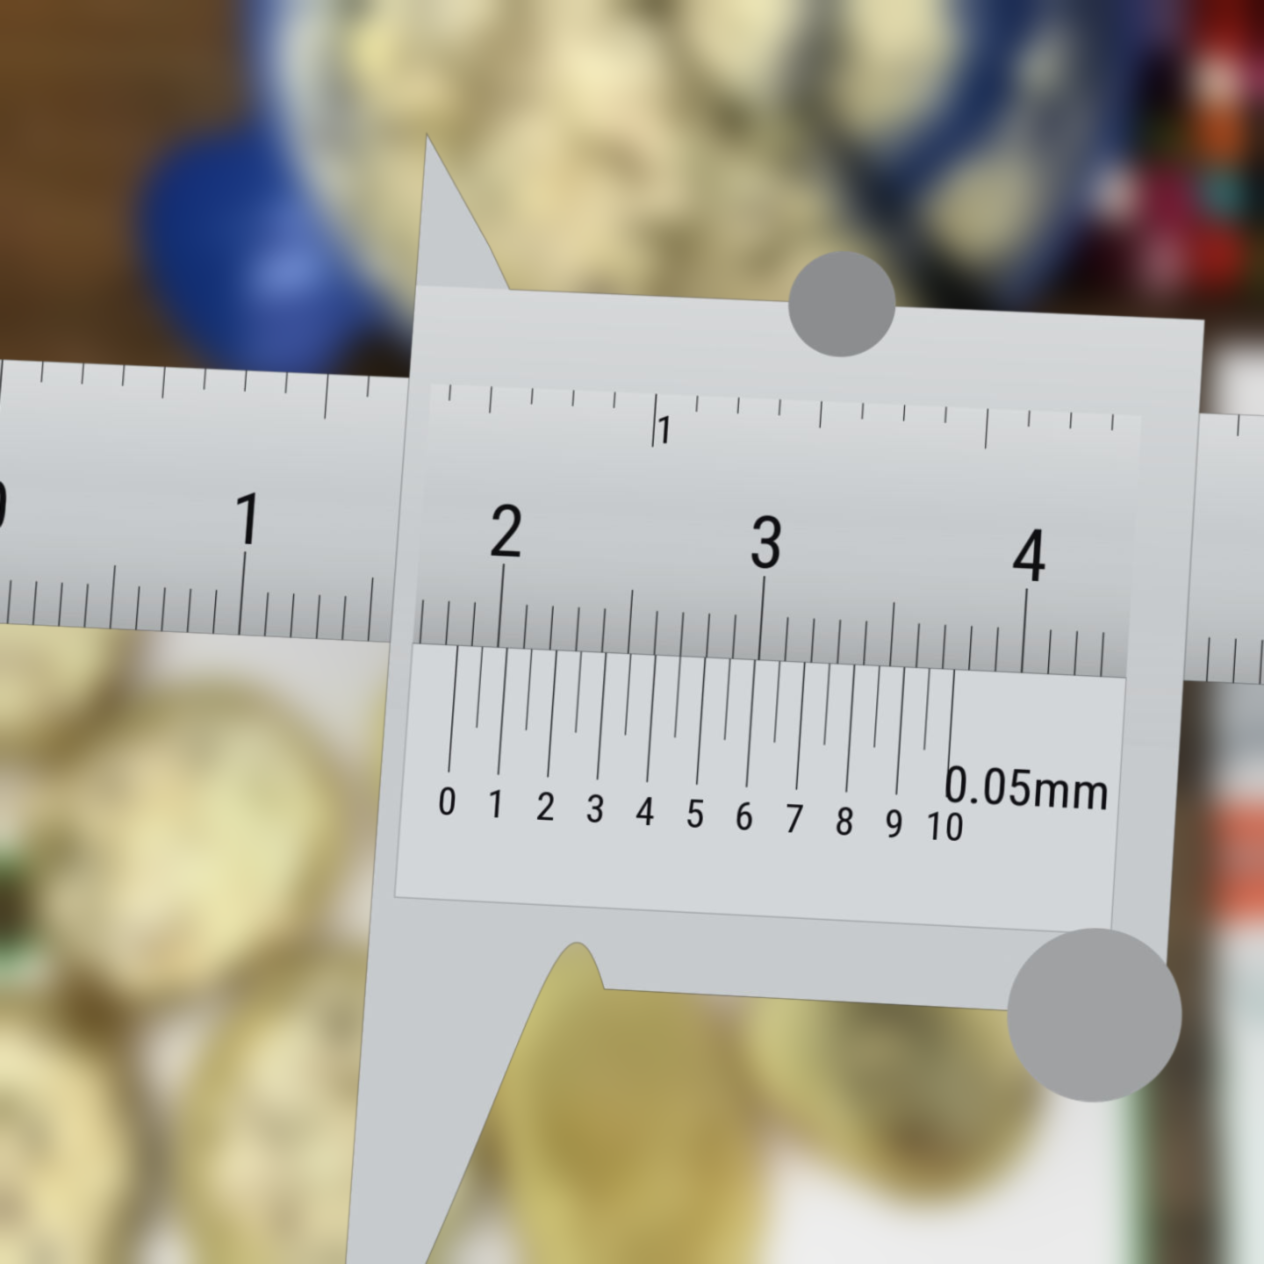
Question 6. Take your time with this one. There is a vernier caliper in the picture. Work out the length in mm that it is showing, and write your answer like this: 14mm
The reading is 18.45mm
